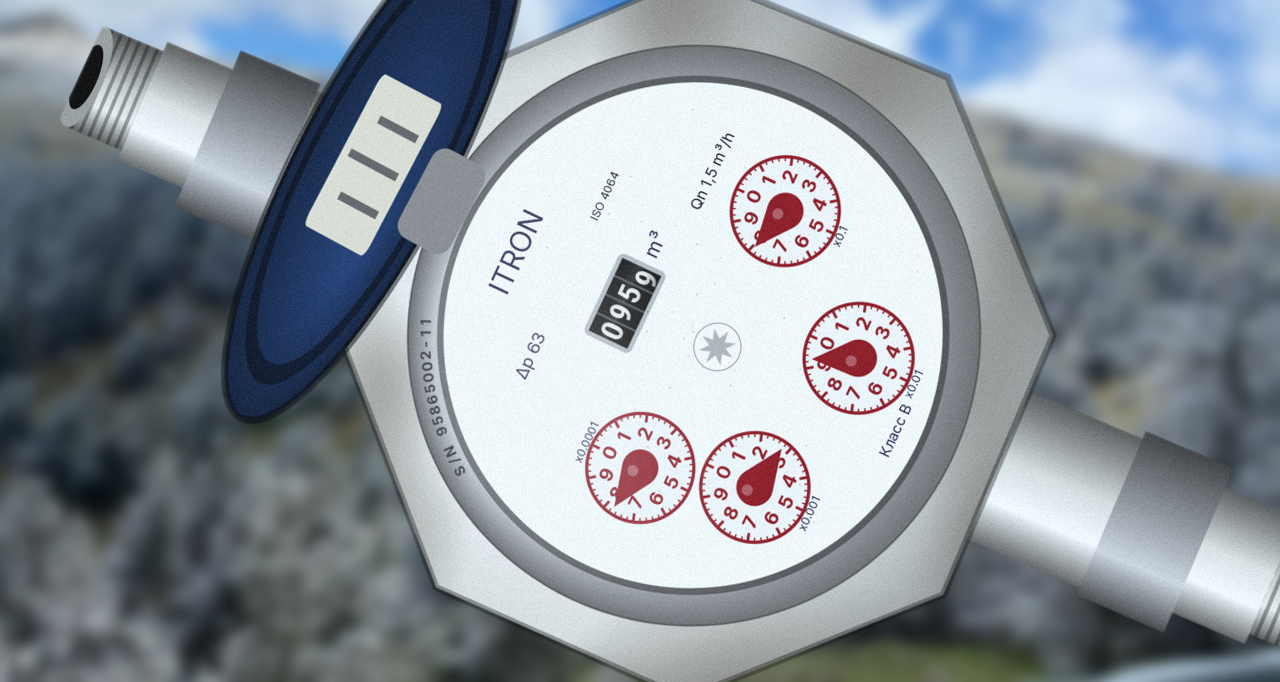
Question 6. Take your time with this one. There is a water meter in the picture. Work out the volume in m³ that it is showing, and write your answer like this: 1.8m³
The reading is 958.7927m³
